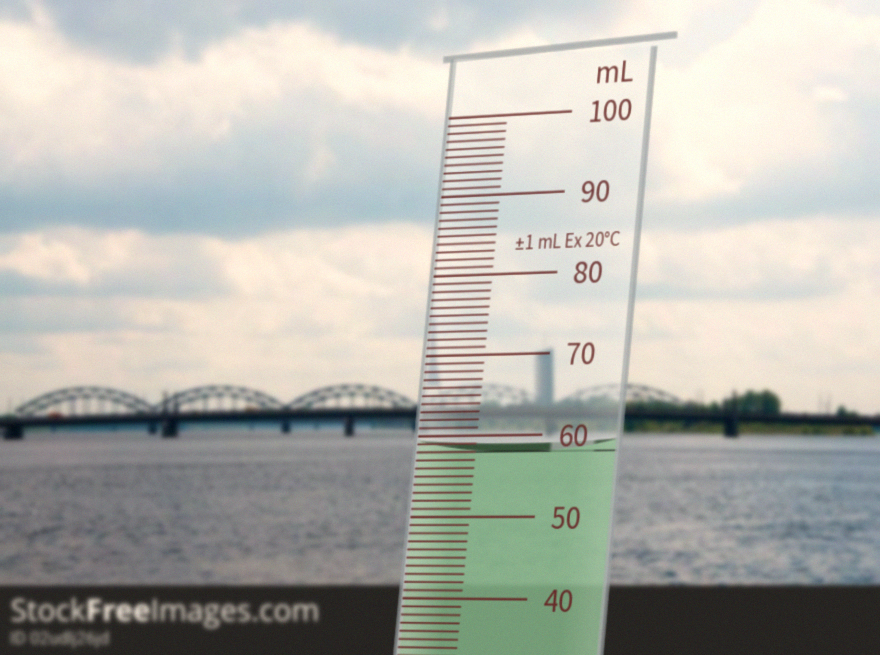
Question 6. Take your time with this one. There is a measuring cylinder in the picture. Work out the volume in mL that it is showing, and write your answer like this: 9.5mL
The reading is 58mL
